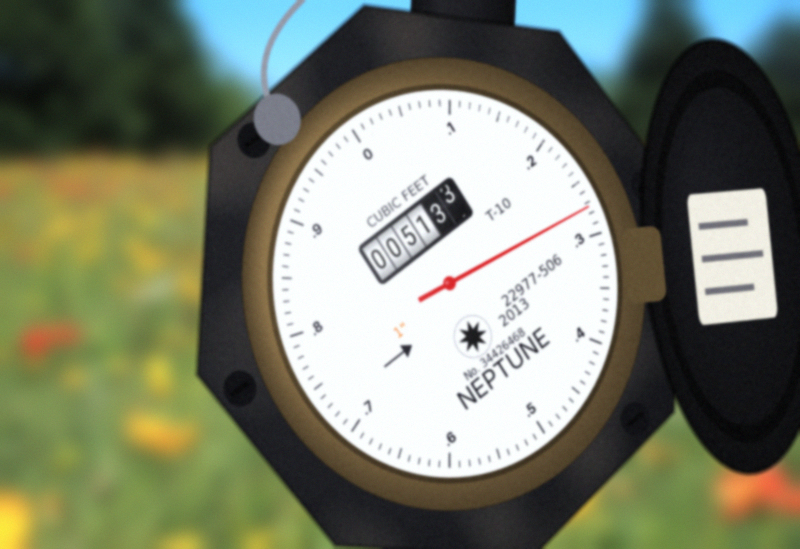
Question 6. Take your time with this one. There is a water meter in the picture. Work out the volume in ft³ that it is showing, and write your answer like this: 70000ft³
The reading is 5133.27ft³
